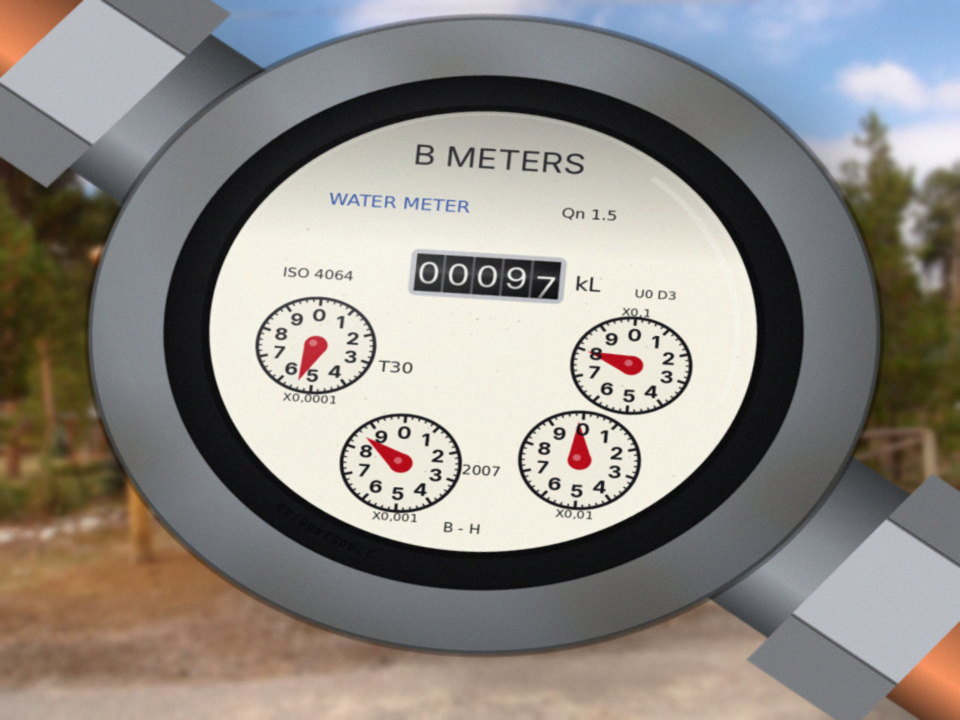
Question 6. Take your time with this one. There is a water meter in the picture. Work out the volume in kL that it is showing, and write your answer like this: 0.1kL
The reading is 96.7985kL
